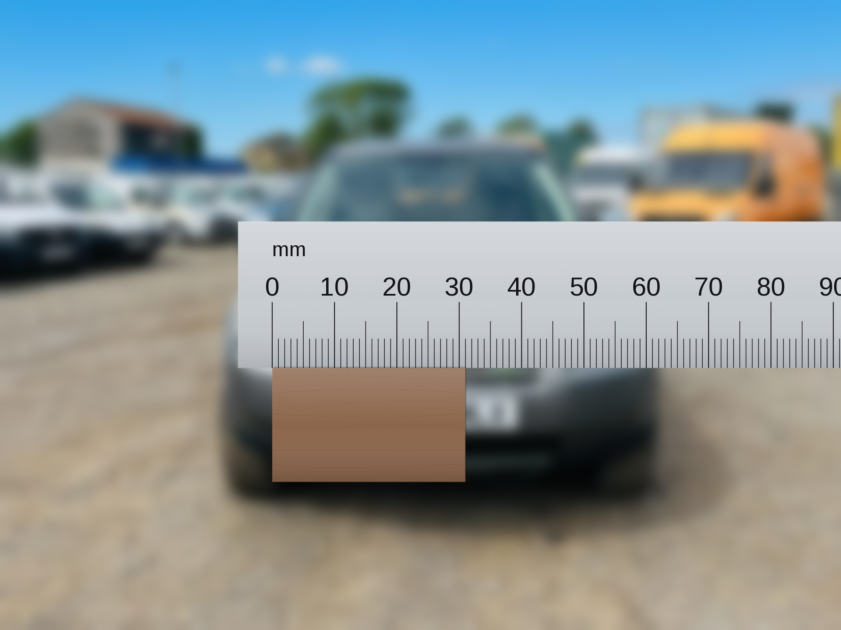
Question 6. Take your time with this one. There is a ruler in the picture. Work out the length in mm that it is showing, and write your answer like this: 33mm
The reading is 31mm
